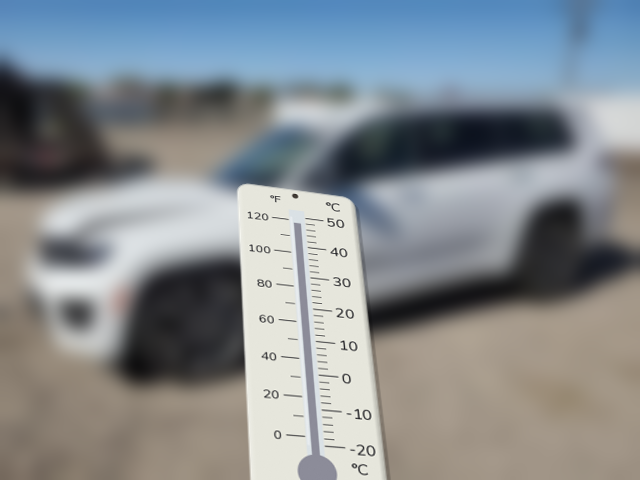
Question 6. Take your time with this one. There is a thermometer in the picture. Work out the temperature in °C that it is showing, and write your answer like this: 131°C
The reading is 48°C
